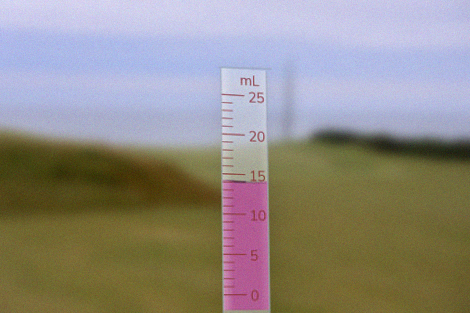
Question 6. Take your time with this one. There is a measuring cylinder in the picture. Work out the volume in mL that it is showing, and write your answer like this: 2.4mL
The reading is 14mL
